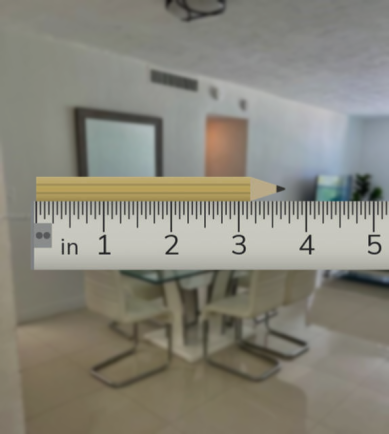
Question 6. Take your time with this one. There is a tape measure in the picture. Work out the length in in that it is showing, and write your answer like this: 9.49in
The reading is 3.6875in
